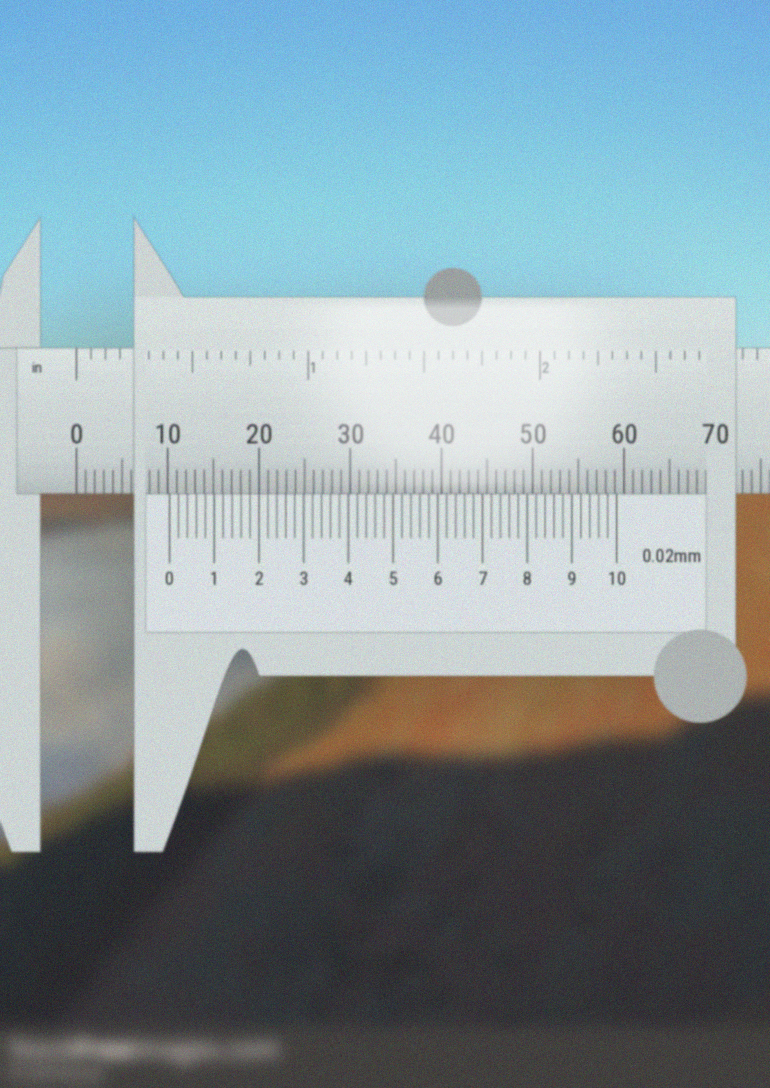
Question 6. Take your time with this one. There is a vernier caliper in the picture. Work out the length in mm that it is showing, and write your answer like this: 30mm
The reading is 10.2mm
